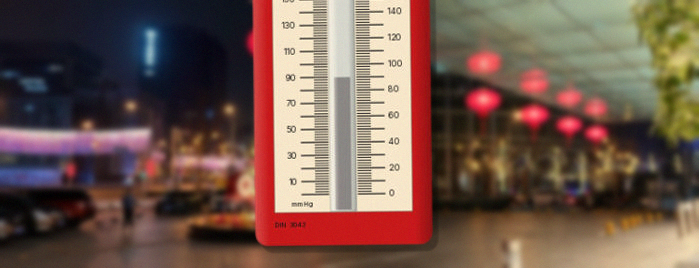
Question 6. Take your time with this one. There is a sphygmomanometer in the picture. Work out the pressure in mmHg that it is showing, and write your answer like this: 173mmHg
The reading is 90mmHg
